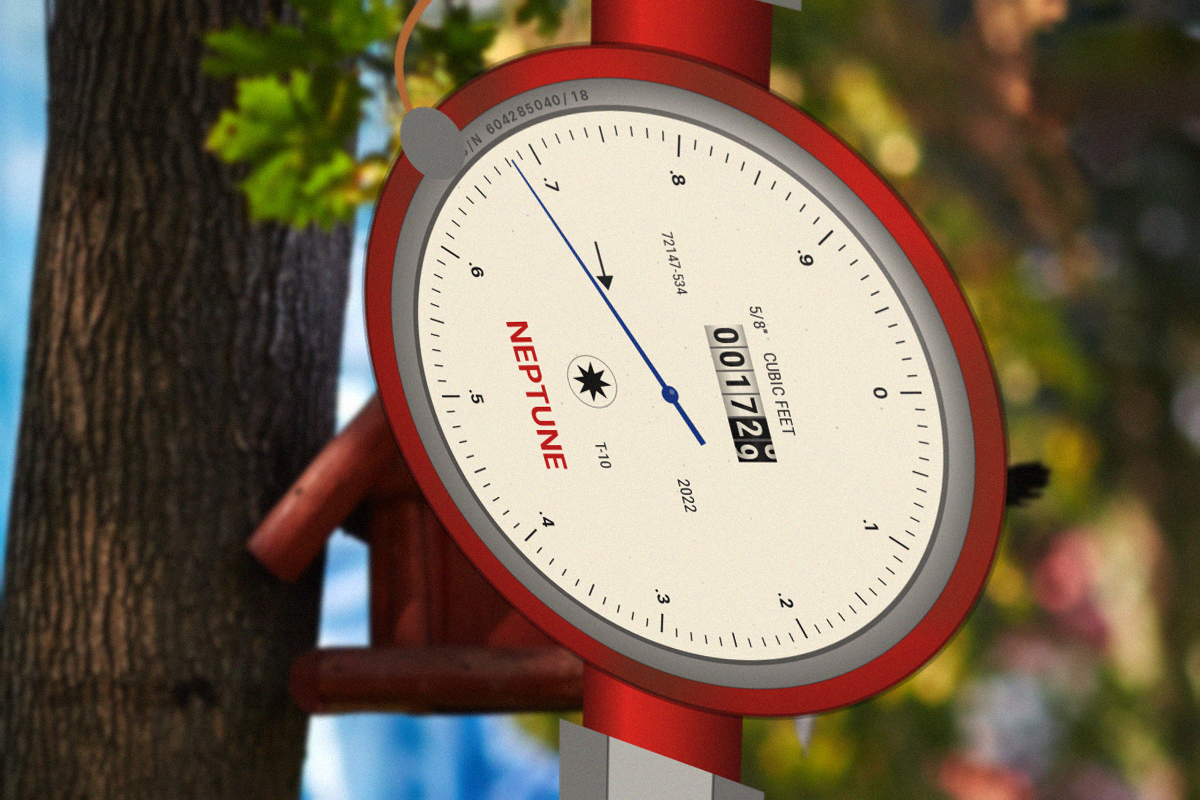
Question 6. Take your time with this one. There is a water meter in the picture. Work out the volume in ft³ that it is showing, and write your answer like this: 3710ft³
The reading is 1728.68ft³
